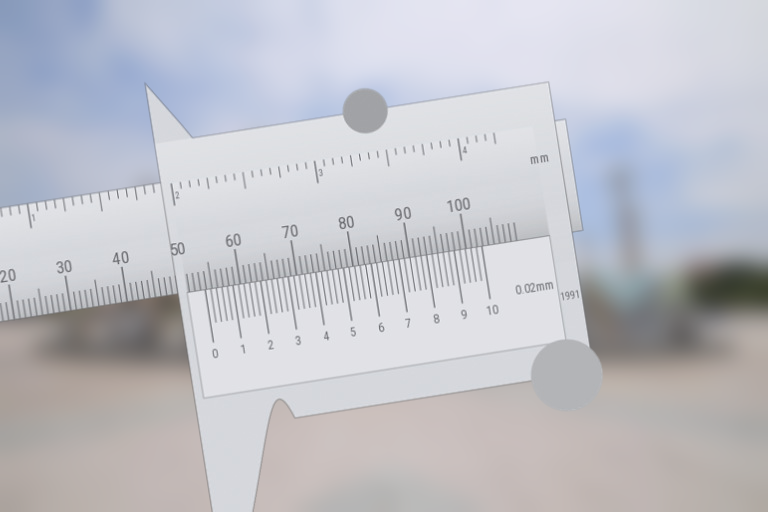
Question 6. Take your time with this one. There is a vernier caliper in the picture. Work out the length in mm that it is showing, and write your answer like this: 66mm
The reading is 53.8mm
